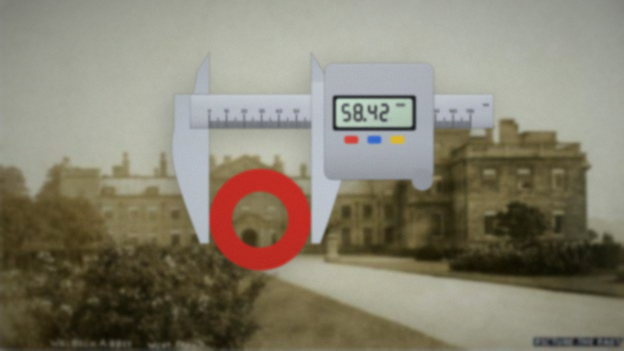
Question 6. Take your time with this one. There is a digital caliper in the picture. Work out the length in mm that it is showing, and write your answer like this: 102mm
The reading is 58.42mm
